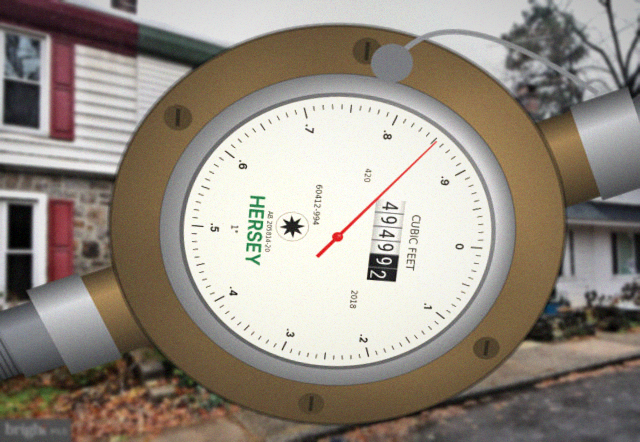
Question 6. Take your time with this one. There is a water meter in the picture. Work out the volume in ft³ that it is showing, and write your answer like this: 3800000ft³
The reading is 494991.85ft³
